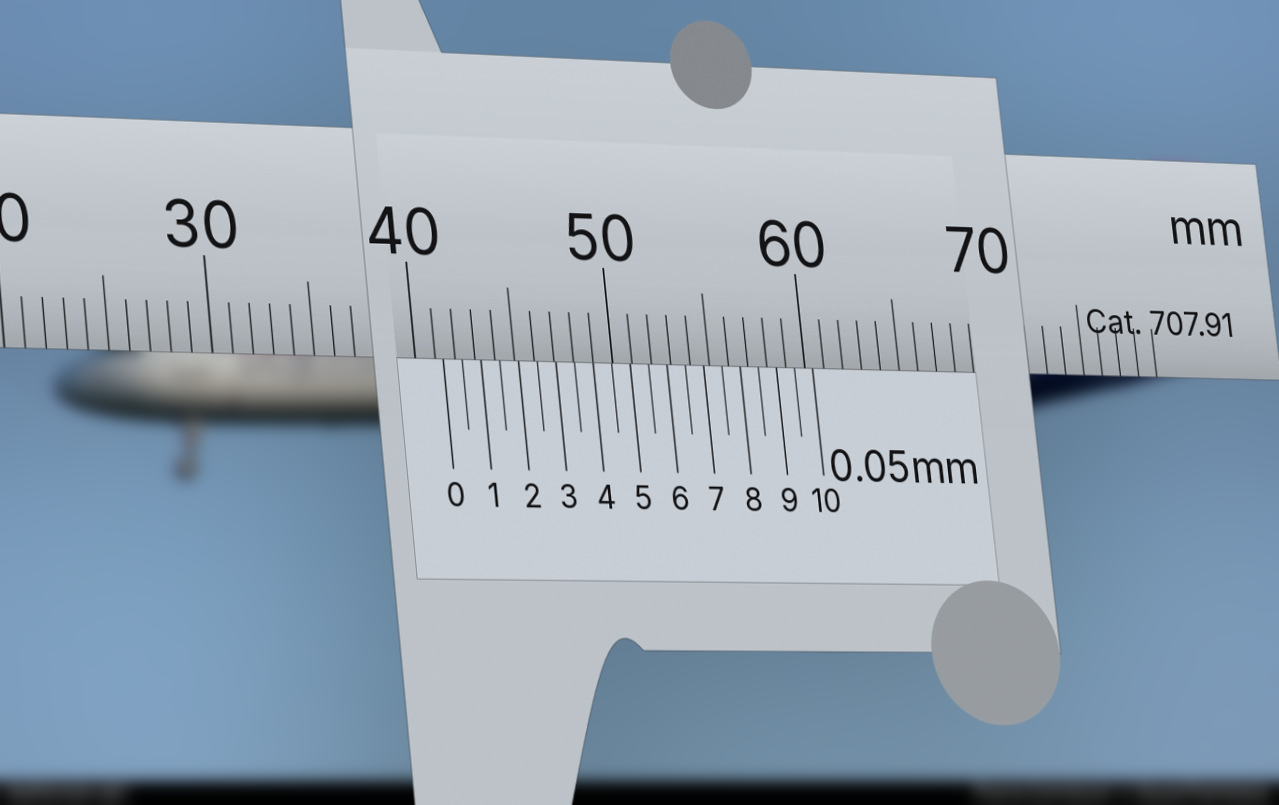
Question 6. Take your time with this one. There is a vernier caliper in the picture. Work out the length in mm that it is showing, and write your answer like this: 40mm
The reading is 41.4mm
